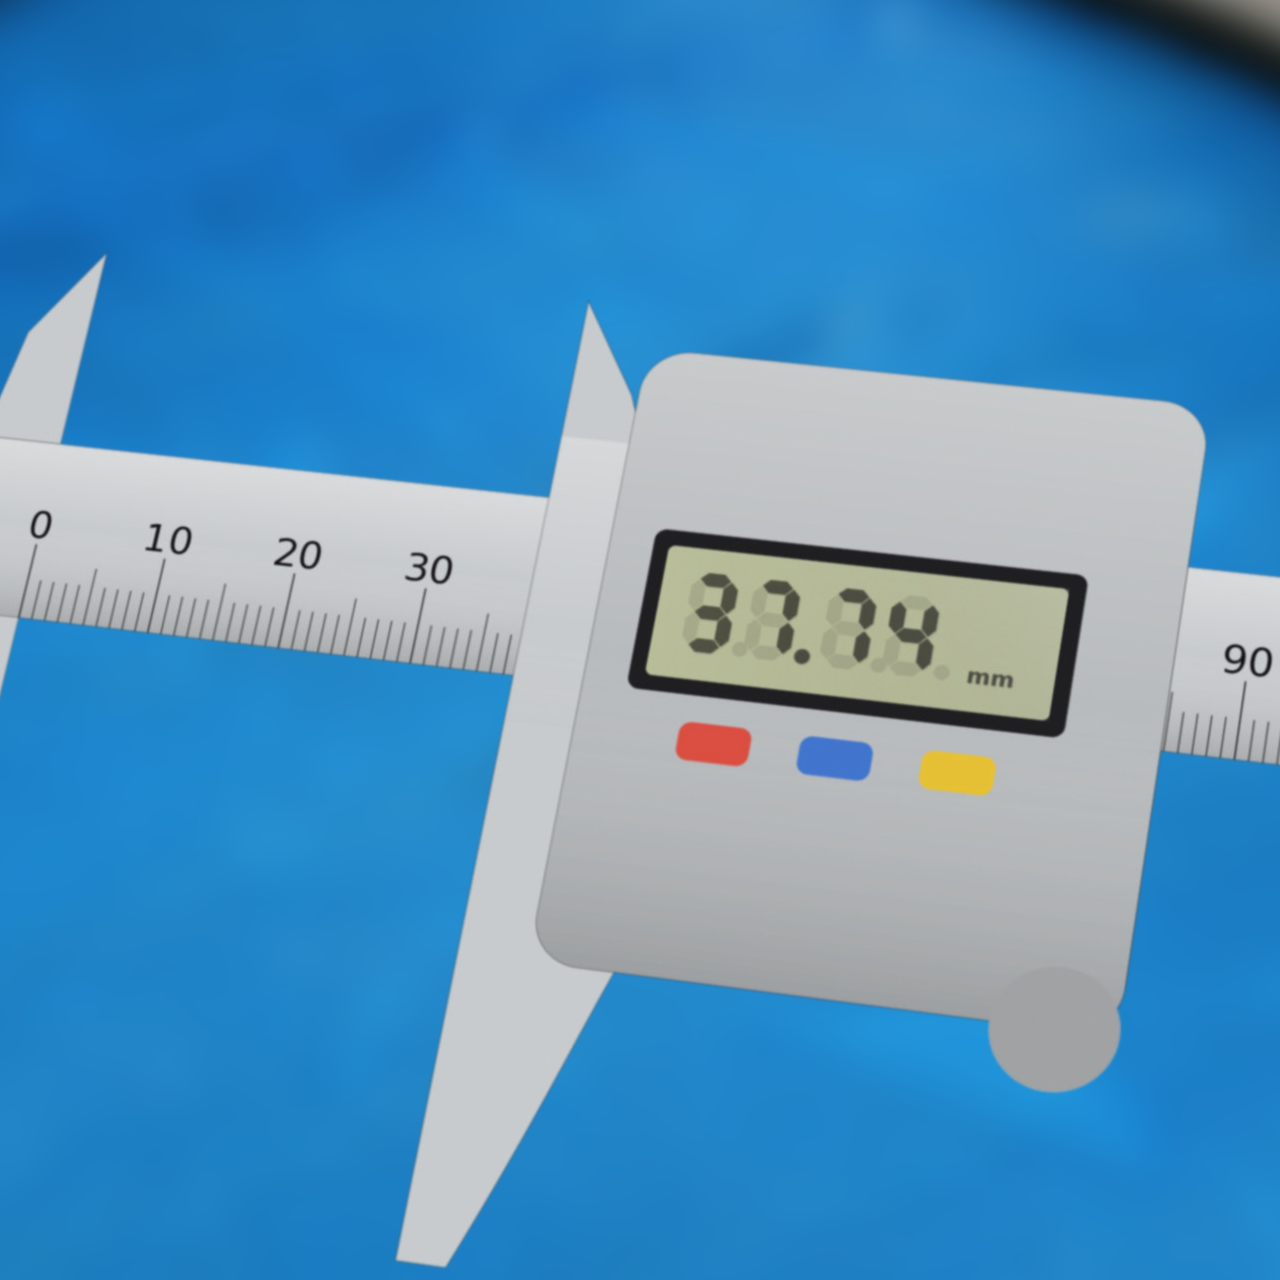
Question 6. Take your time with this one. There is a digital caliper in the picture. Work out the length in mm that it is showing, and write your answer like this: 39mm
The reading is 37.74mm
